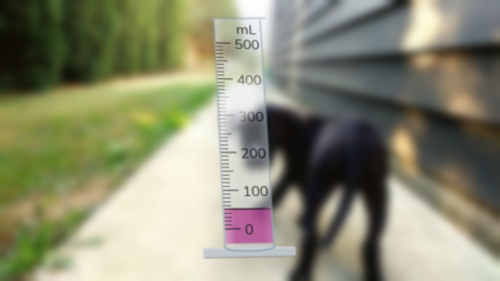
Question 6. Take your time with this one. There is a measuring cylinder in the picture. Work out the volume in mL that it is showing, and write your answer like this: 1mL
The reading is 50mL
